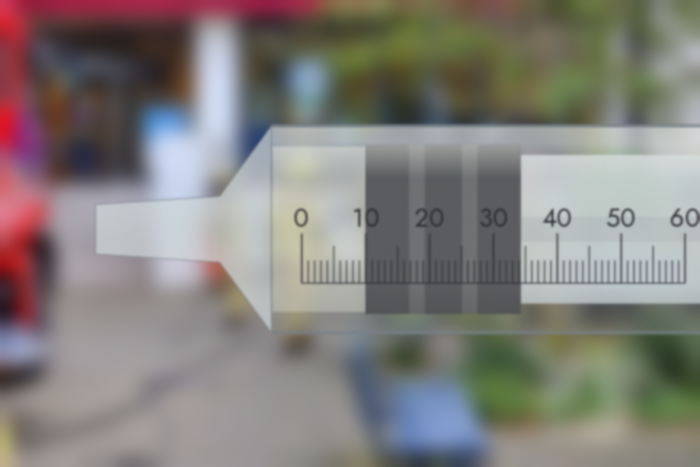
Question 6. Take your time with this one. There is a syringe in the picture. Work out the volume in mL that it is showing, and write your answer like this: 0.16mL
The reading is 10mL
